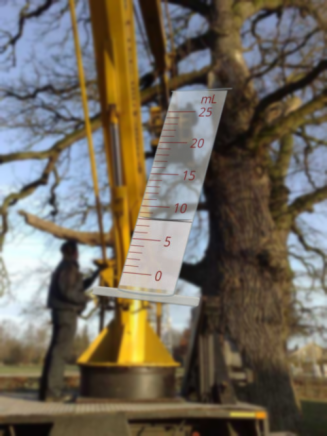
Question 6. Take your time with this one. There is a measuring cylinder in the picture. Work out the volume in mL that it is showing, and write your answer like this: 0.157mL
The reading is 8mL
